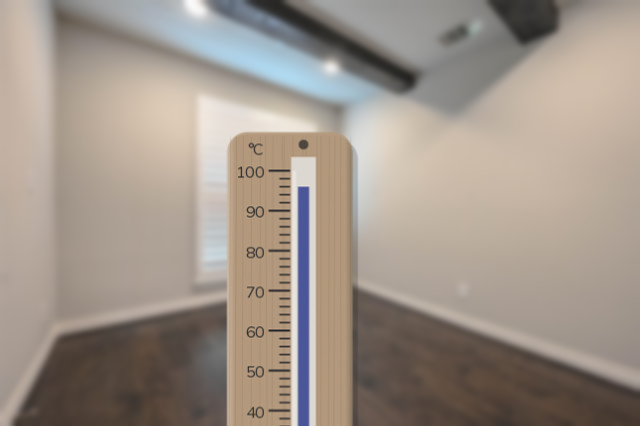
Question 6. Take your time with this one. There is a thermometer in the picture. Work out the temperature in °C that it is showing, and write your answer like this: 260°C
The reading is 96°C
